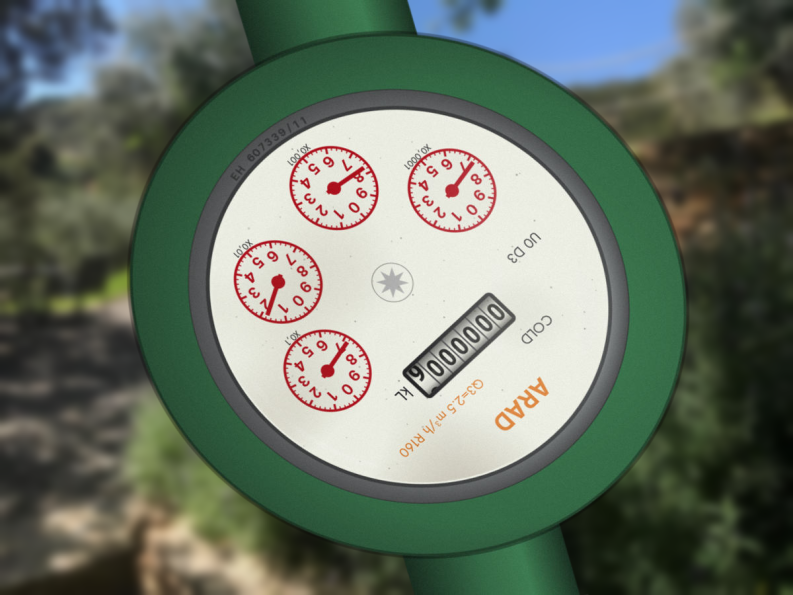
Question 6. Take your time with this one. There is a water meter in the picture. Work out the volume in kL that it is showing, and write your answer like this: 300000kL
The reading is 5.7177kL
